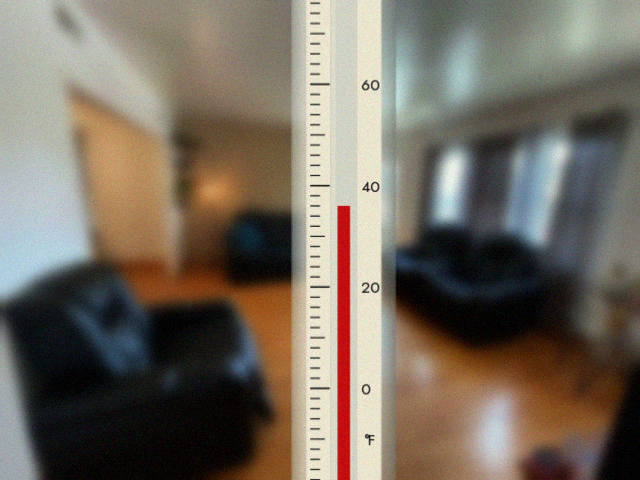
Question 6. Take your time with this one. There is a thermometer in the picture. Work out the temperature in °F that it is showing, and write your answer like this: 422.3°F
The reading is 36°F
